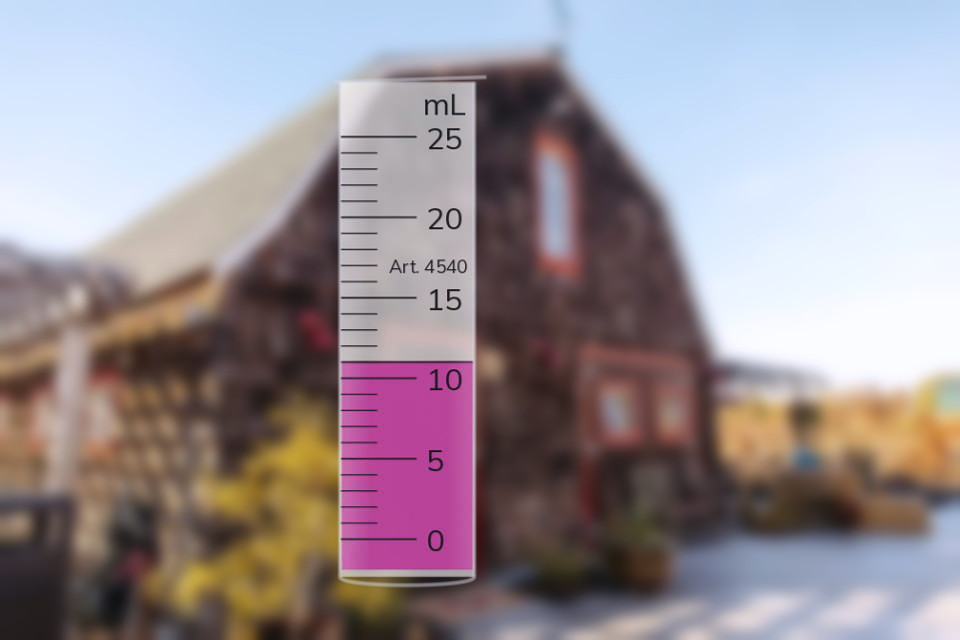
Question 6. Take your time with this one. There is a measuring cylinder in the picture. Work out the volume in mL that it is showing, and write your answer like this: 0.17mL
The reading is 11mL
